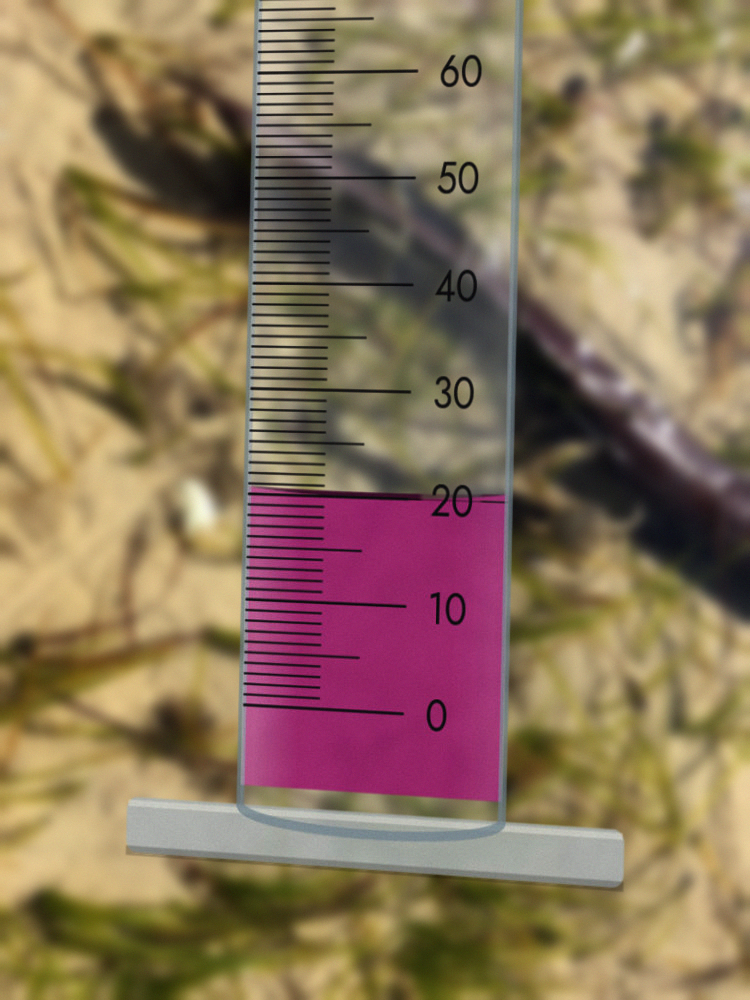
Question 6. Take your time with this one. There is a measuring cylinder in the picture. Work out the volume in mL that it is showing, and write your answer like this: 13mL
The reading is 20mL
